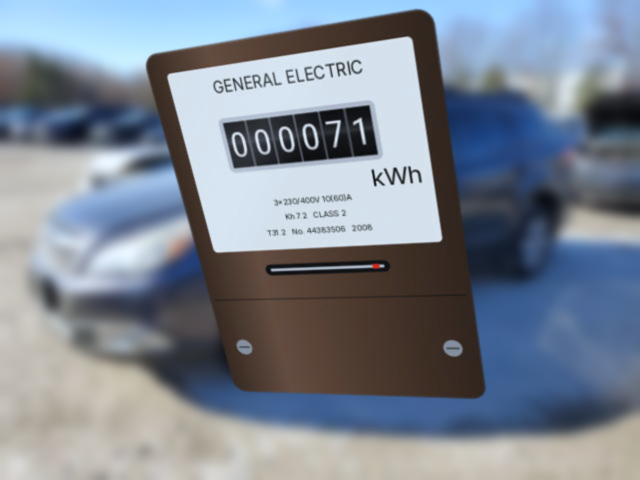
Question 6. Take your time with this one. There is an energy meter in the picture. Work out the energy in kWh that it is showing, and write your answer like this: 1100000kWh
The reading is 71kWh
